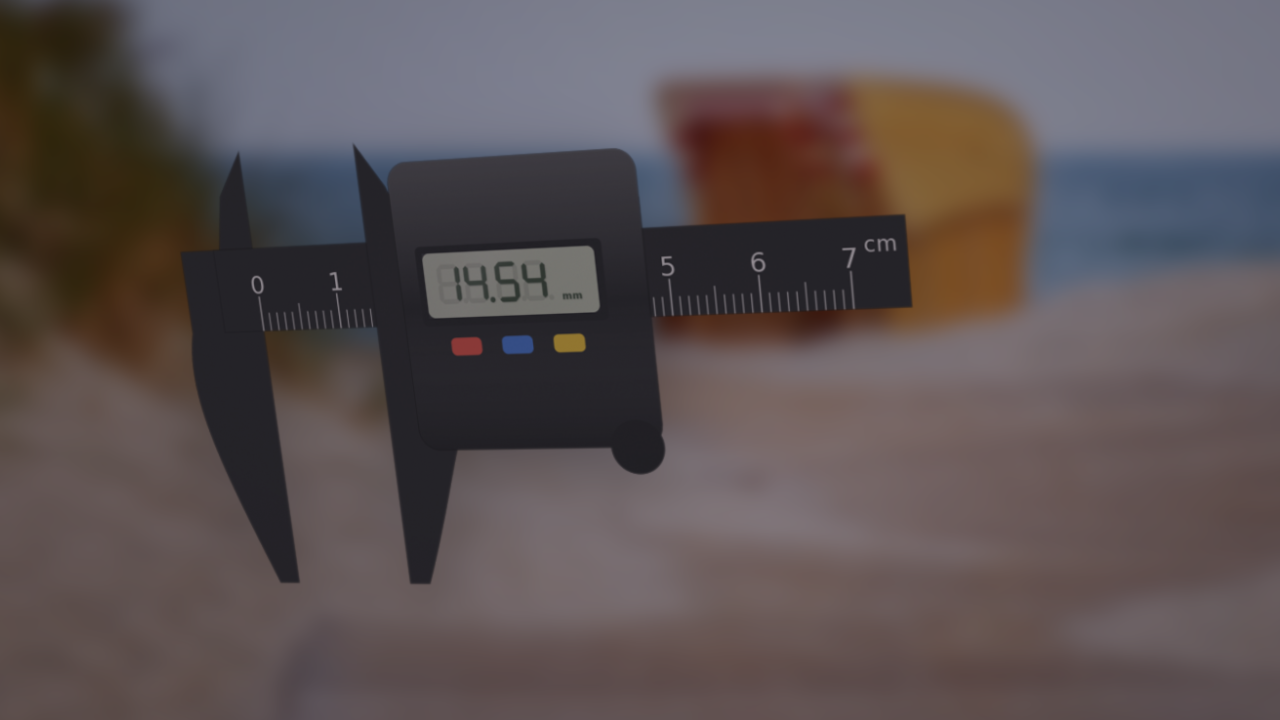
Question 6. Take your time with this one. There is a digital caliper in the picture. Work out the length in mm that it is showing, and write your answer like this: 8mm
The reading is 14.54mm
